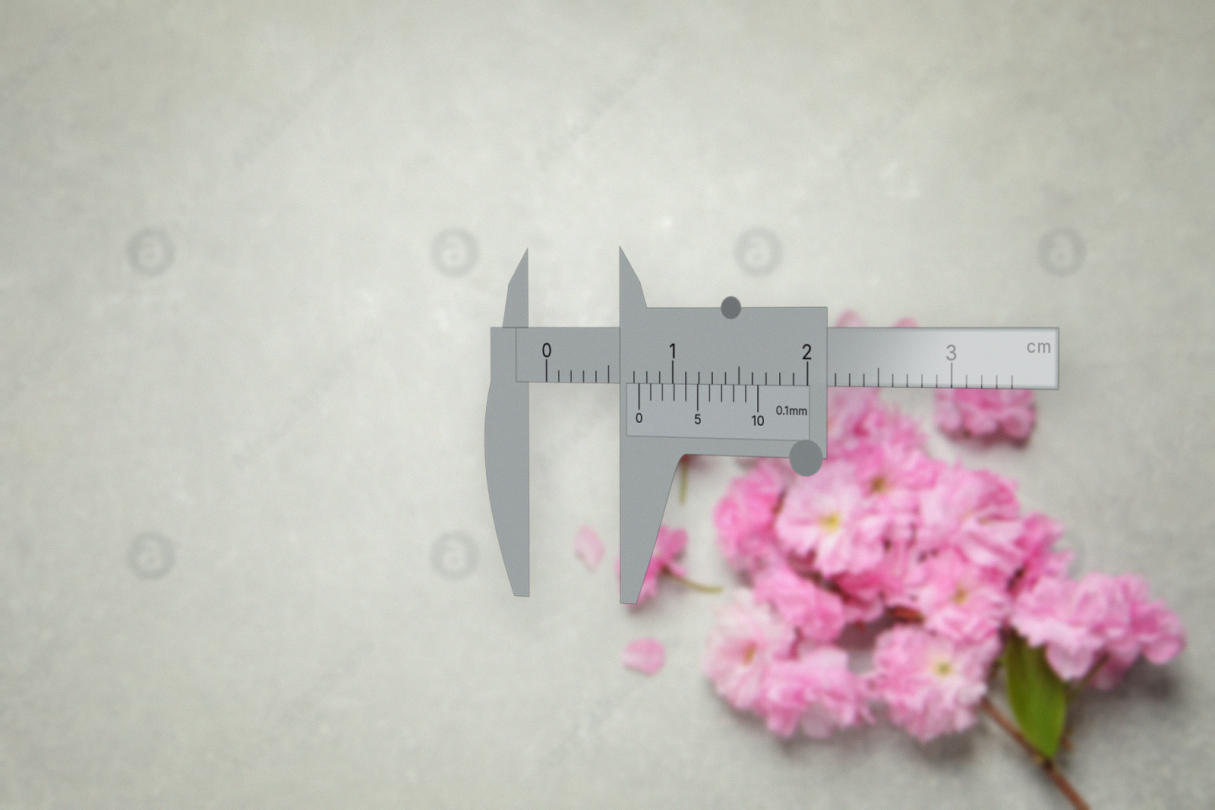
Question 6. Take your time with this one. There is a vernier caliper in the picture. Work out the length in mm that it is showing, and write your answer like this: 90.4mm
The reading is 7.4mm
